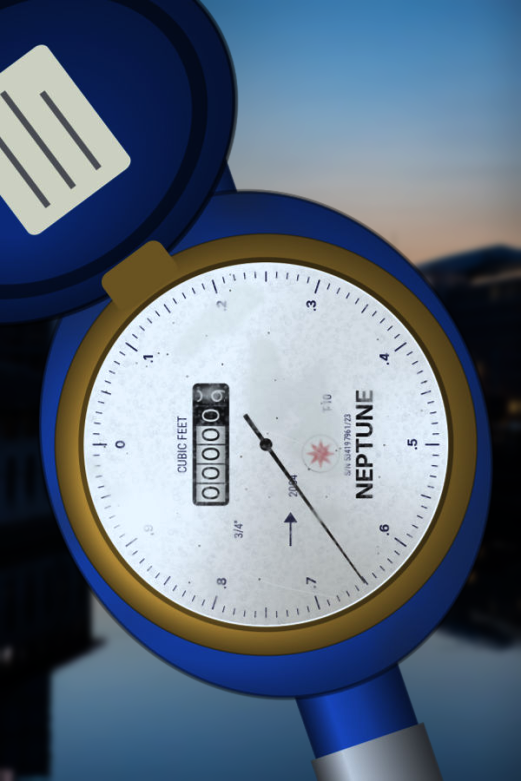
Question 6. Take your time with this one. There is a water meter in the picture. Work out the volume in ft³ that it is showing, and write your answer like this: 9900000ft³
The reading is 8.65ft³
